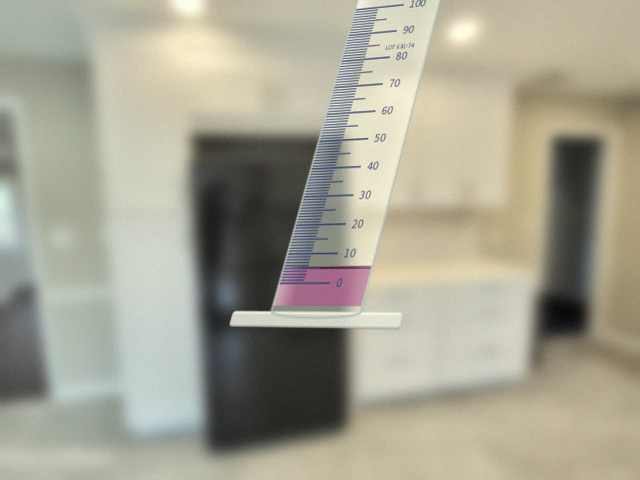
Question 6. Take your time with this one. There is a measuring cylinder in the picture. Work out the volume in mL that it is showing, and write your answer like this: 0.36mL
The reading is 5mL
